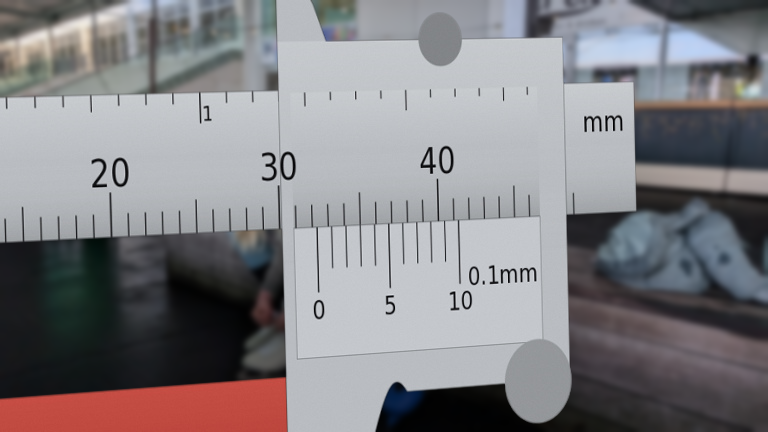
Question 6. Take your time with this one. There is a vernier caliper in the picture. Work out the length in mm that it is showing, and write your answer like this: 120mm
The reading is 32.3mm
